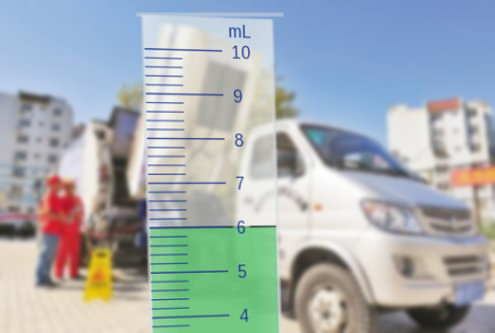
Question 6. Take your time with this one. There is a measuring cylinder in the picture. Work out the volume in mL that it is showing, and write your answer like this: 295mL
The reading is 6mL
